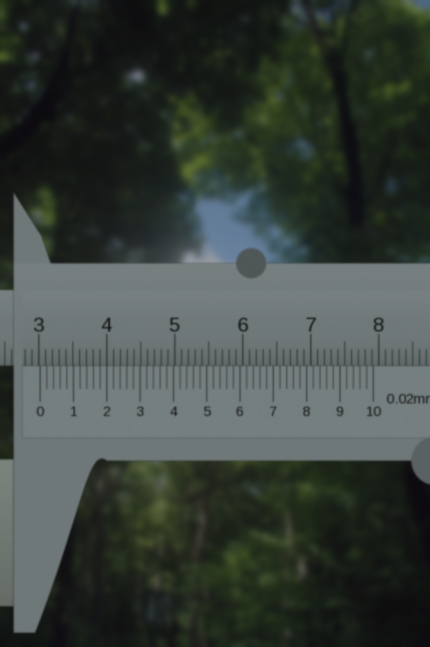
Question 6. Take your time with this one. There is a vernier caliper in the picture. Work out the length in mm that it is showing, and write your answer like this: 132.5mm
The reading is 30.2mm
